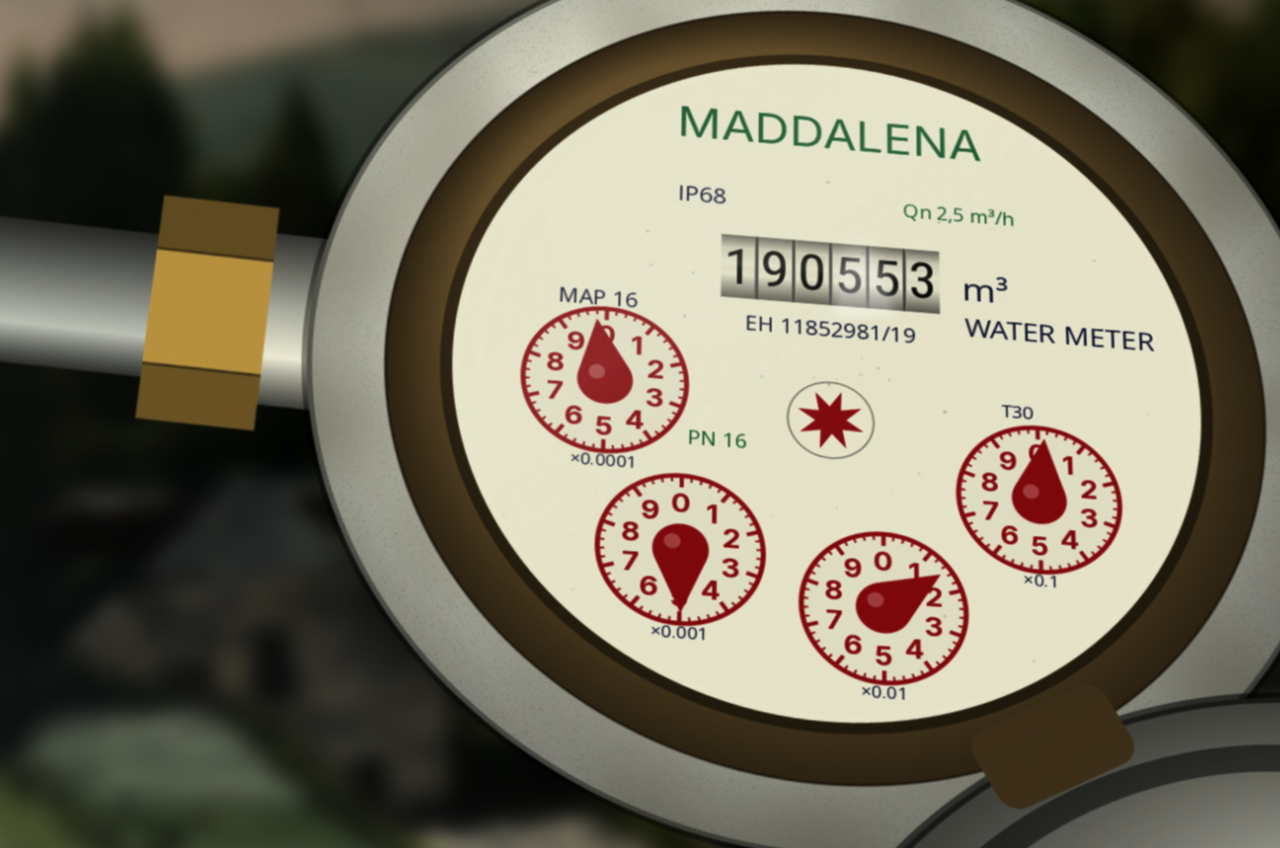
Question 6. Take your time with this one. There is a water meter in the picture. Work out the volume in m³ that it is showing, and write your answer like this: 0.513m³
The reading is 190553.0149m³
